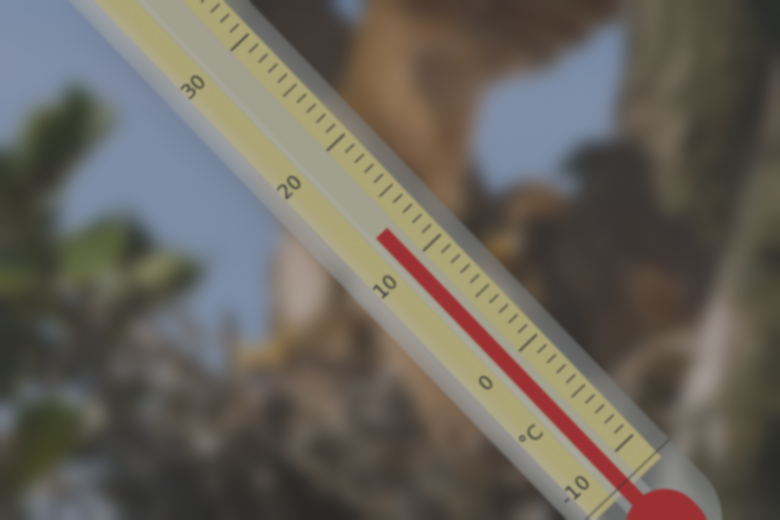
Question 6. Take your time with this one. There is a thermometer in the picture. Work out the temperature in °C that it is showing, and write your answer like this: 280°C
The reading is 13°C
